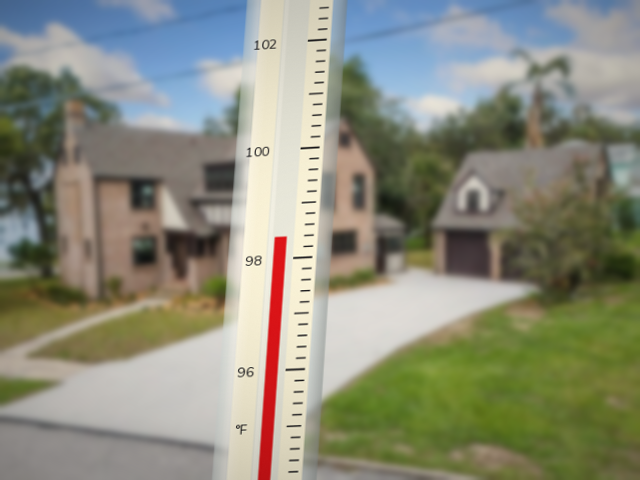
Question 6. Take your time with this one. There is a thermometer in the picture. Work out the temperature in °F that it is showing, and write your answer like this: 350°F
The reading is 98.4°F
